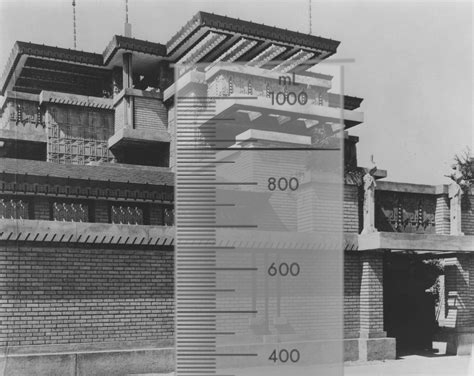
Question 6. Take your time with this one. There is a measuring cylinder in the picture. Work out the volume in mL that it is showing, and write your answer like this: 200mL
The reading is 880mL
